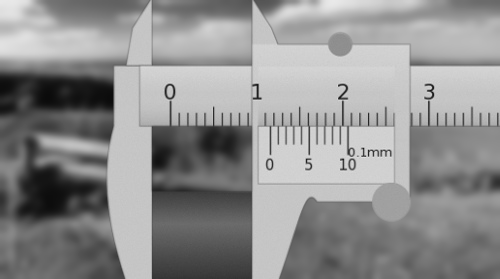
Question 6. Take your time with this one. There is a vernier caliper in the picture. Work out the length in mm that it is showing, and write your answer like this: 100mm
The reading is 11.6mm
